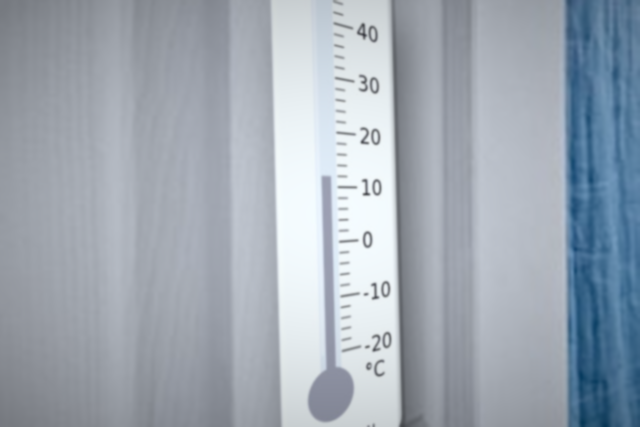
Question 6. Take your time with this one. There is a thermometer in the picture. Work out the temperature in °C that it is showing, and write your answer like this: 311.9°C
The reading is 12°C
